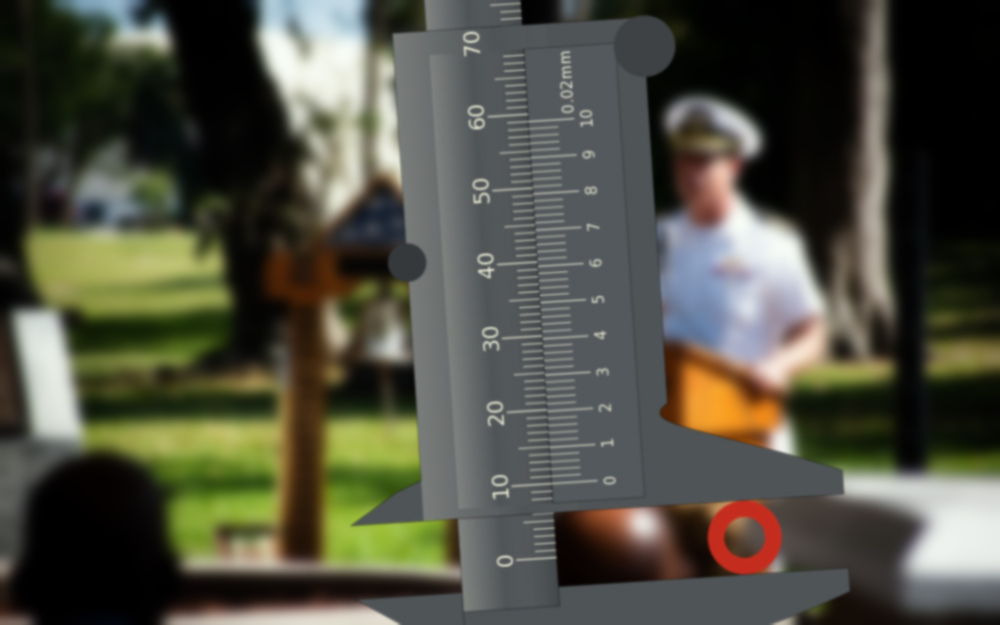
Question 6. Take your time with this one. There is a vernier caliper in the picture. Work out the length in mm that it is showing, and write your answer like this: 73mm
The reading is 10.0mm
